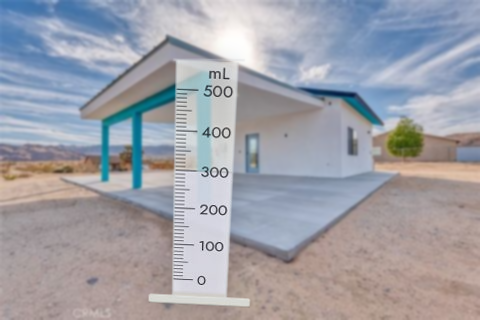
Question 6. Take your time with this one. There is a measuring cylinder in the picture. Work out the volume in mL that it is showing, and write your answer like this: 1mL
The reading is 300mL
